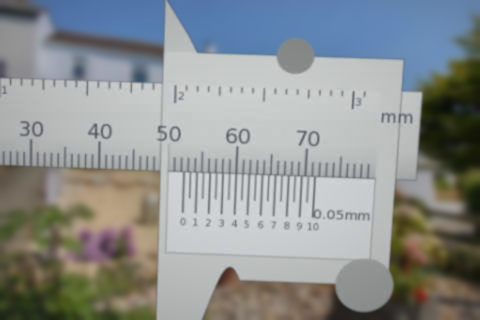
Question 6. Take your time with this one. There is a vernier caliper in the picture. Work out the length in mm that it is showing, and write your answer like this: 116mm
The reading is 52.4mm
